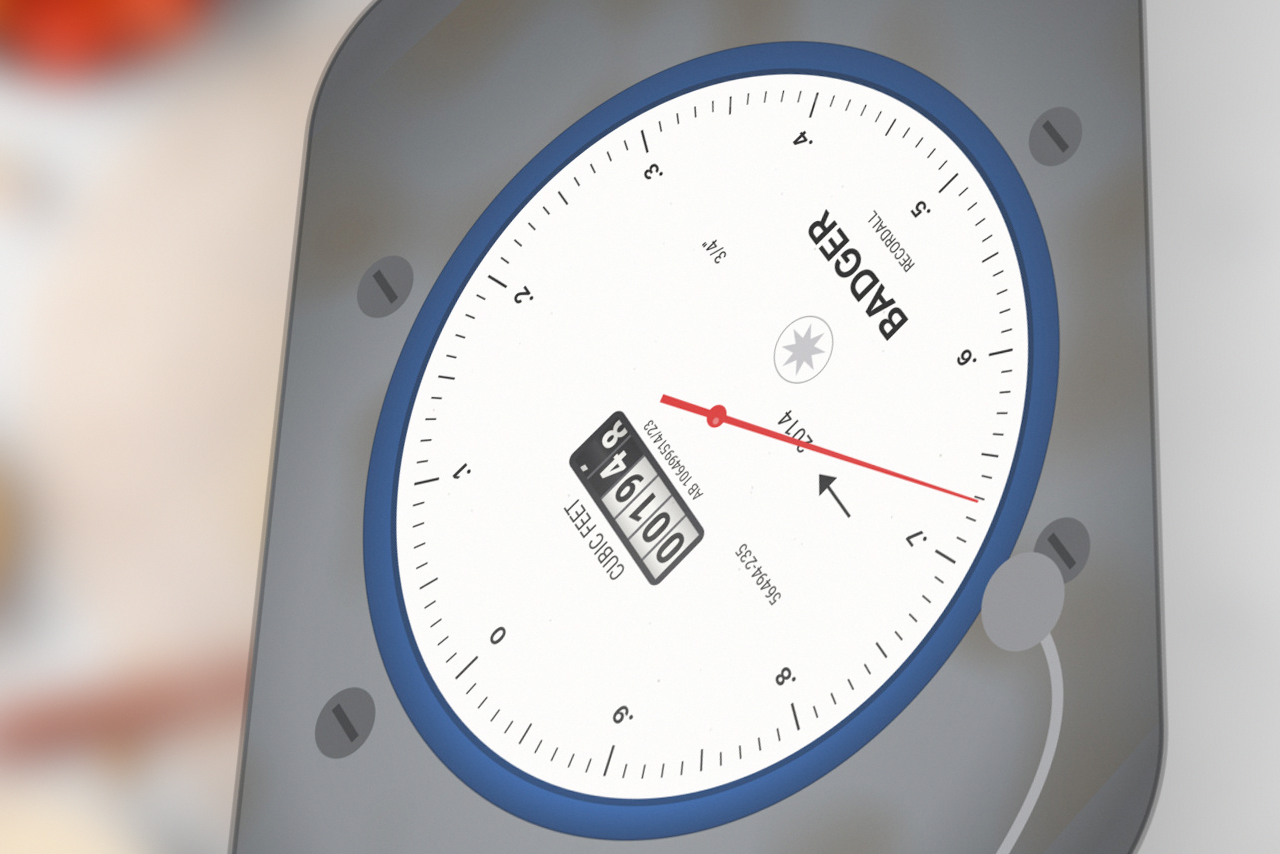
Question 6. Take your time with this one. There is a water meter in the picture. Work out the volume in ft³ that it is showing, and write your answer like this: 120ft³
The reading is 1947.67ft³
